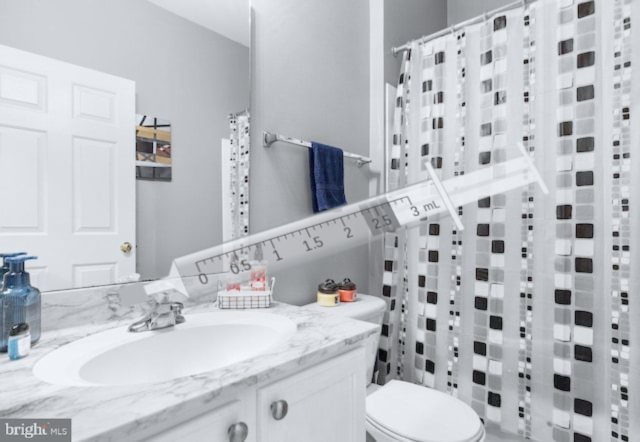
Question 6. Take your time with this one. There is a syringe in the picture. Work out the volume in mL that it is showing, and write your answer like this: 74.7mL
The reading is 2.3mL
